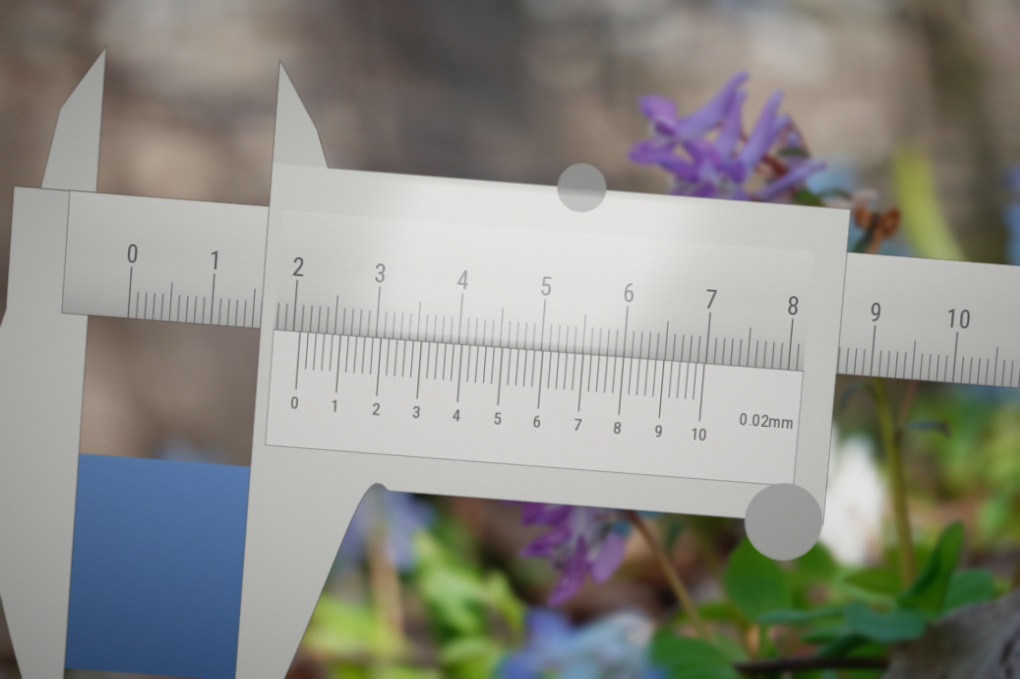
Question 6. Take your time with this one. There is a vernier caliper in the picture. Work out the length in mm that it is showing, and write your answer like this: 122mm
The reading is 20.8mm
